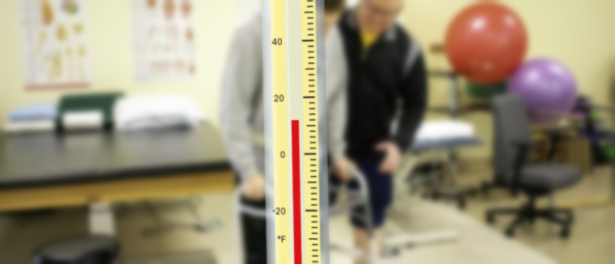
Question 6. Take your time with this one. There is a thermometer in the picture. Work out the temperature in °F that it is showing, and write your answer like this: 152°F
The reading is 12°F
